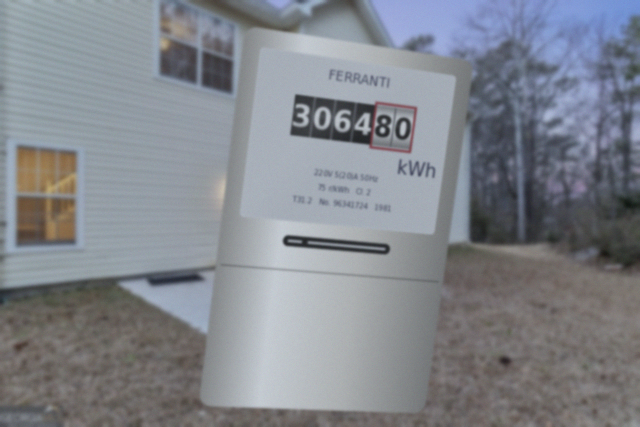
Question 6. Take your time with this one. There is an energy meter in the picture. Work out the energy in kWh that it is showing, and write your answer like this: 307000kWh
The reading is 3064.80kWh
